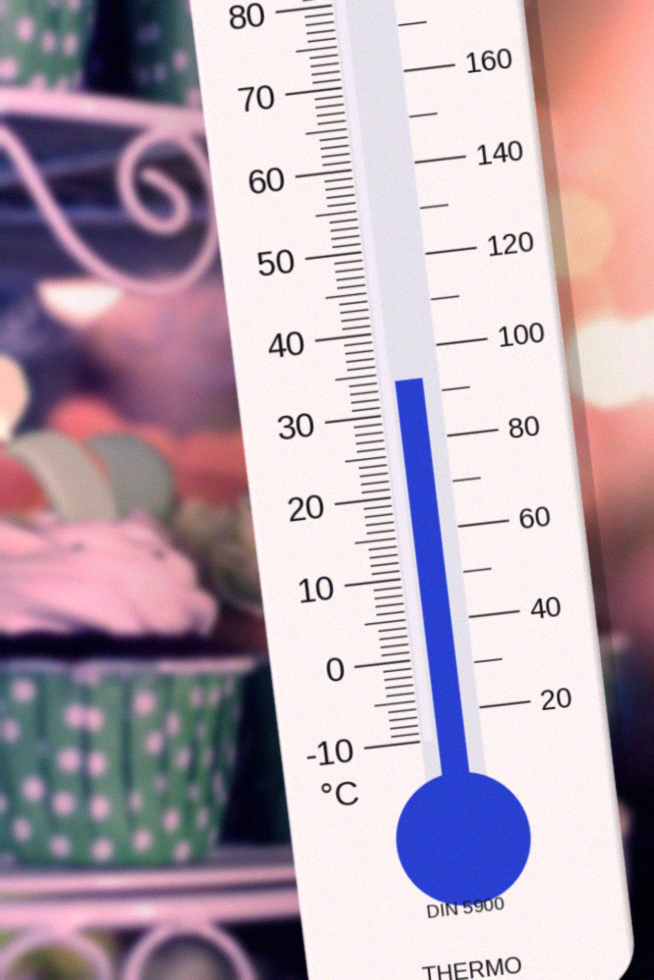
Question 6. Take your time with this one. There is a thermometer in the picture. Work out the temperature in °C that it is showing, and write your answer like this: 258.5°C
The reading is 34°C
